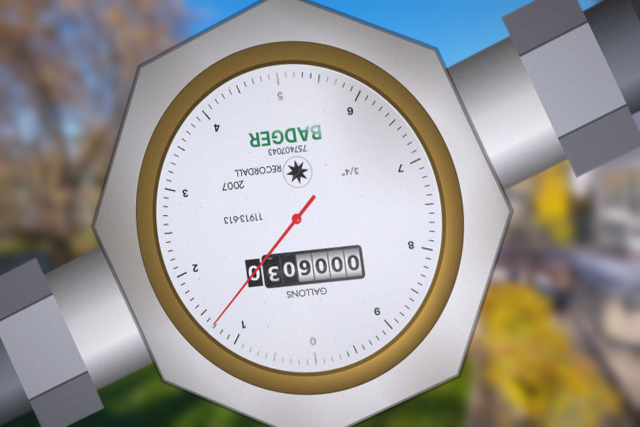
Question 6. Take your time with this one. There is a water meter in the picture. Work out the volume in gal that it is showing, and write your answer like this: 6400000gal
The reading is 6031.3gal
